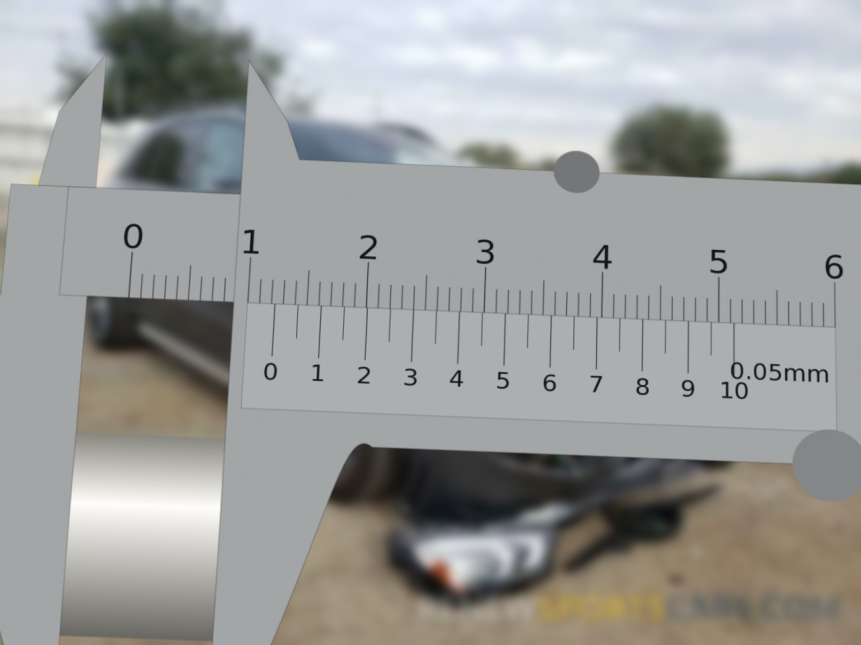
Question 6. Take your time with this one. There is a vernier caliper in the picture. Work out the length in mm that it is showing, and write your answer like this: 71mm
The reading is 12.3mm
